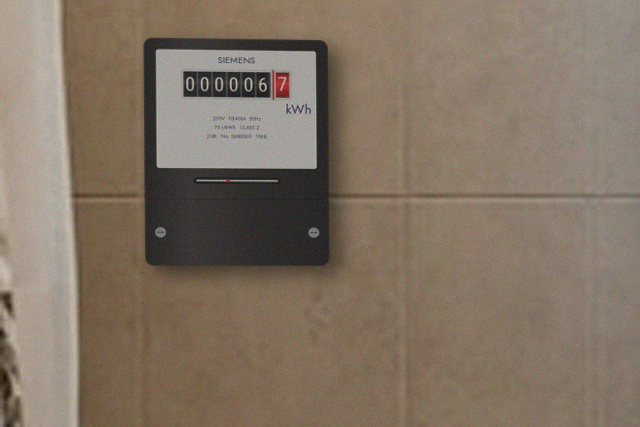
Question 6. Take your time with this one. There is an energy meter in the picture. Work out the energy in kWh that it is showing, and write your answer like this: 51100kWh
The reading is 6.7kWh
